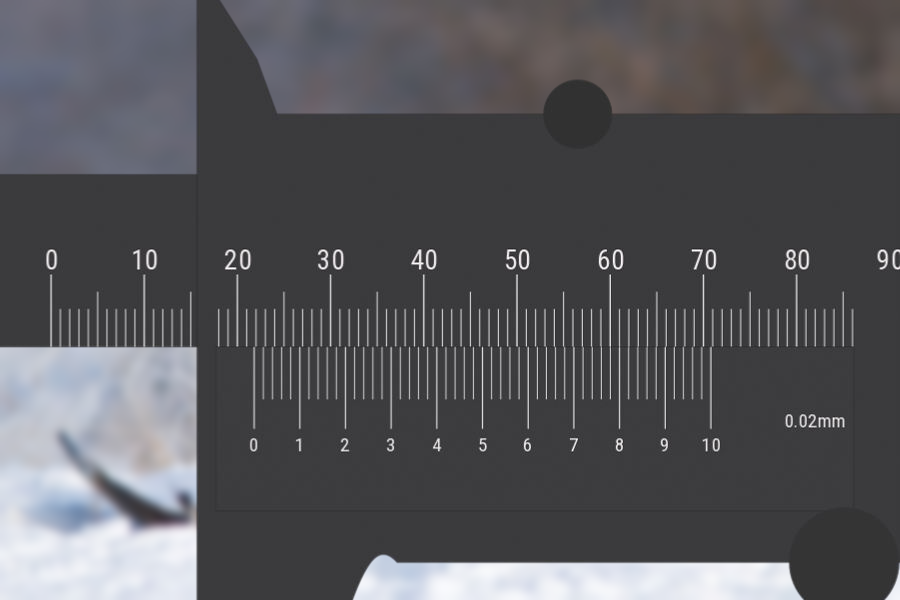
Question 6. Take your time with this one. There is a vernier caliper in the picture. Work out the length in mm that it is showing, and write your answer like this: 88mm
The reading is 21.8mm
